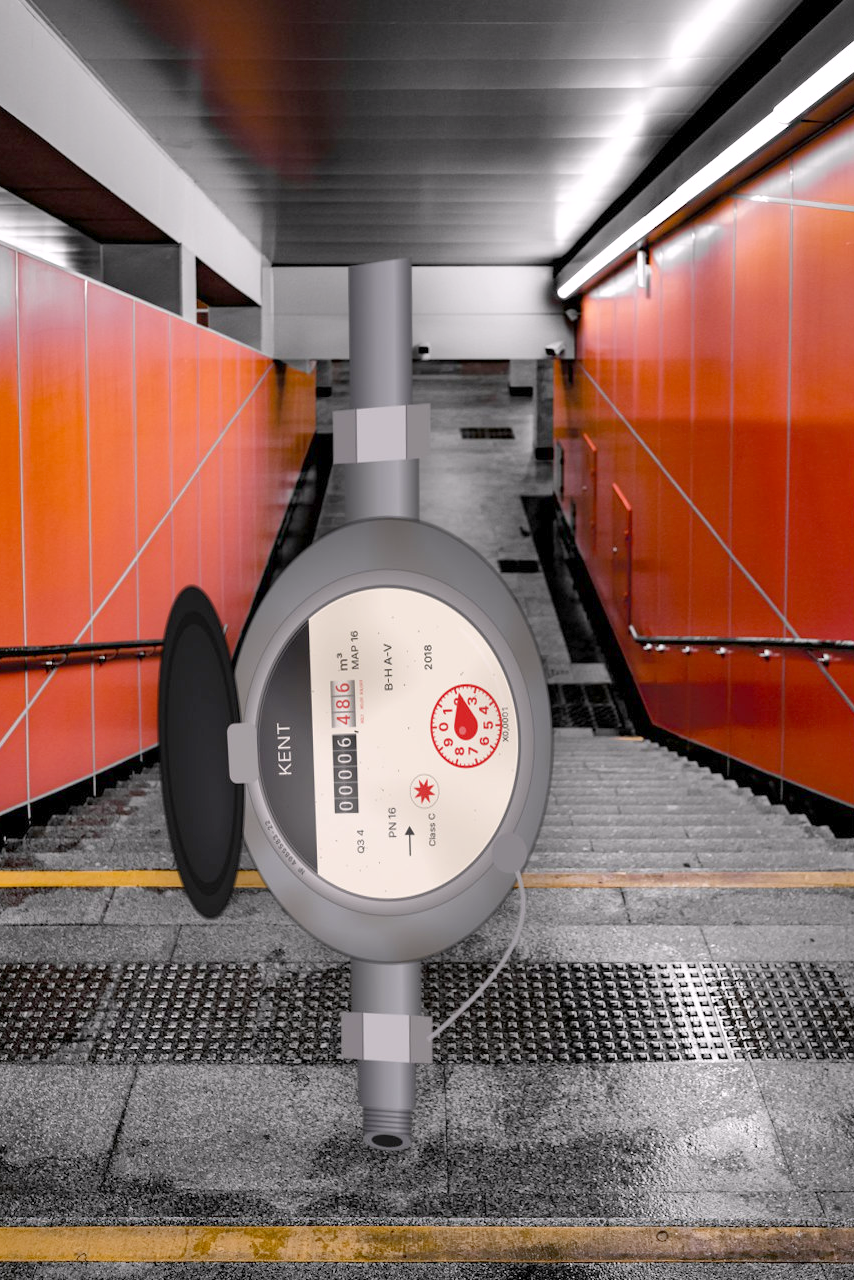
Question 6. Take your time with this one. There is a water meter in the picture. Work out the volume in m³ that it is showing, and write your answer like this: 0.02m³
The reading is 6.4862m³
